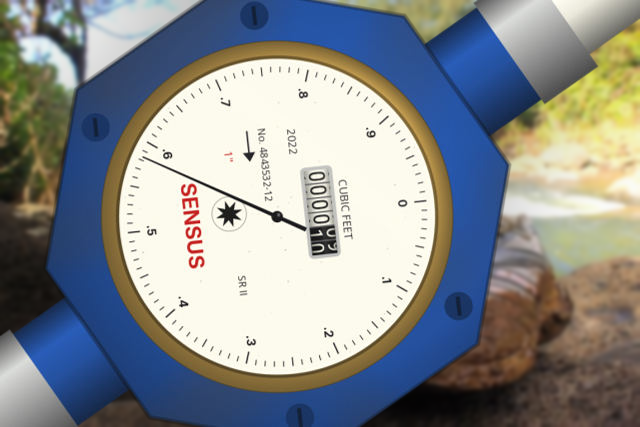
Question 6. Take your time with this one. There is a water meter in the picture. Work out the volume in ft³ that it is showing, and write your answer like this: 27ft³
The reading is 9.58ft³
